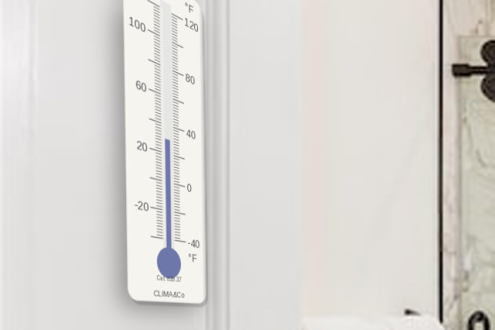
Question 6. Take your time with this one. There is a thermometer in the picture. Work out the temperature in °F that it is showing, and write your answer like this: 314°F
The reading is 30°F
